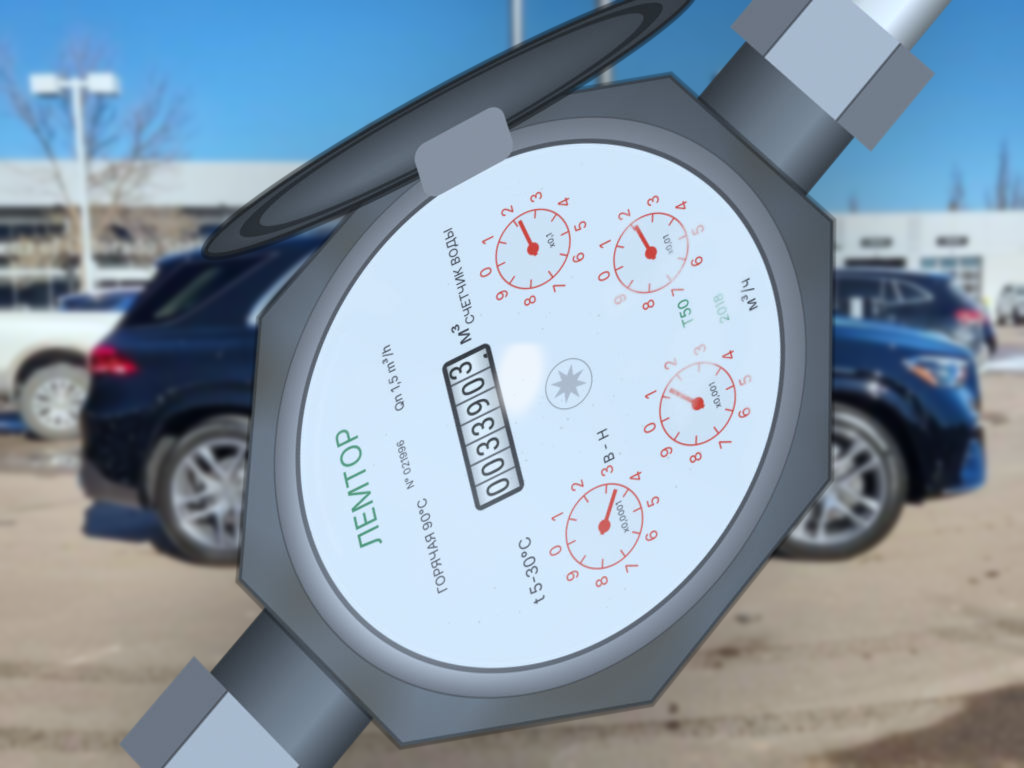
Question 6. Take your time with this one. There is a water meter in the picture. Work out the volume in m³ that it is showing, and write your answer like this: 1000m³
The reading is 33903.2213m³
